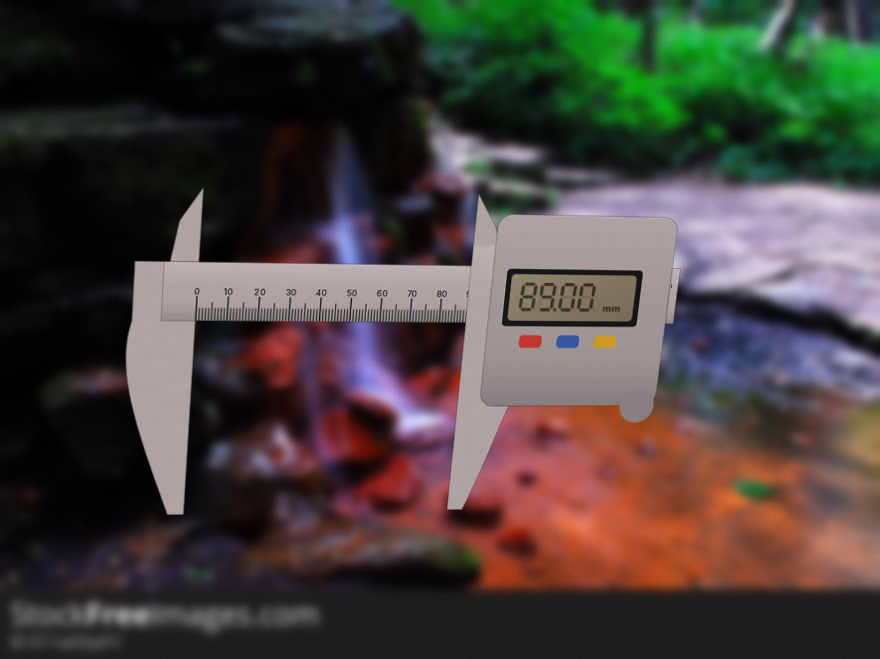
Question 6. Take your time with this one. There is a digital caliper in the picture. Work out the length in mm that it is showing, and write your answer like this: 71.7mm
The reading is 89.00mm
